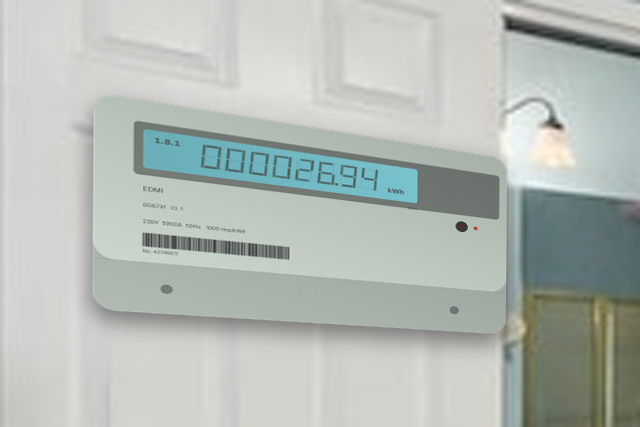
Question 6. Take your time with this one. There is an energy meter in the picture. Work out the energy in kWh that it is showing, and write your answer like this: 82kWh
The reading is 26.94kWh
